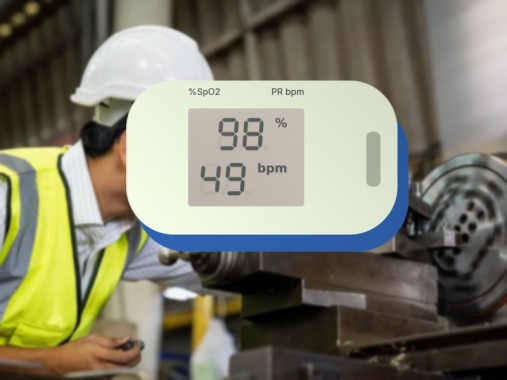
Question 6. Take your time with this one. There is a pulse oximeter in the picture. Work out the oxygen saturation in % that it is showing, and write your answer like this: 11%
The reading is 98%
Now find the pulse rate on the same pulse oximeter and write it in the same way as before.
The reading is 49bpm
